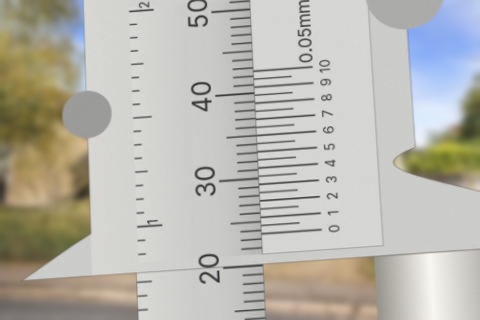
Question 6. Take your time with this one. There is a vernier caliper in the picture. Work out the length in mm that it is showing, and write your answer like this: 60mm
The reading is 23.6mm
